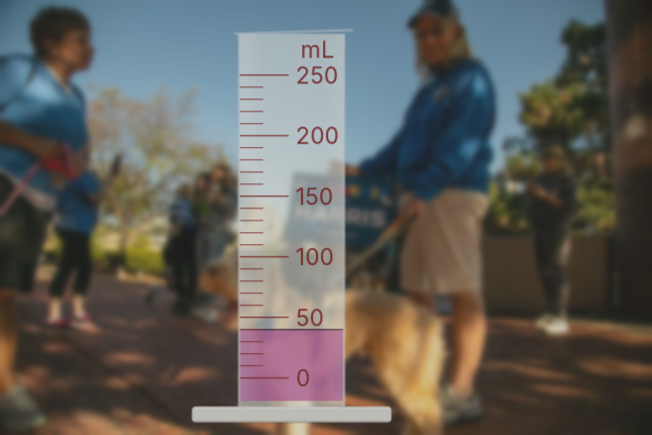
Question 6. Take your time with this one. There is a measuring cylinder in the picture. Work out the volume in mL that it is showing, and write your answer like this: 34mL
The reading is 40mL
